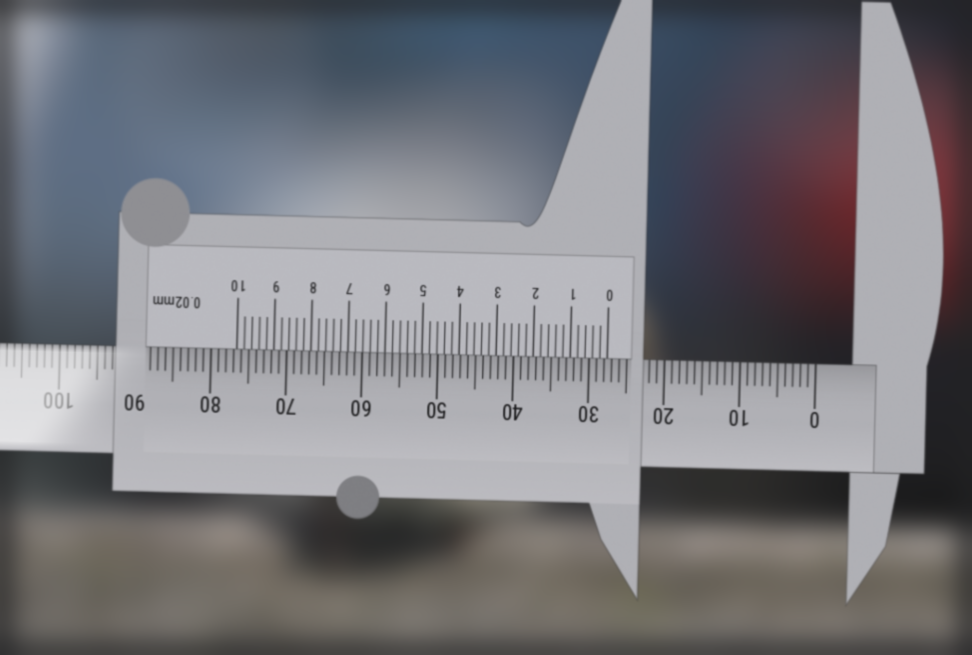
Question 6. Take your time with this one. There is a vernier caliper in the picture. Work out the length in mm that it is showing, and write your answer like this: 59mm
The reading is 27.6mm
